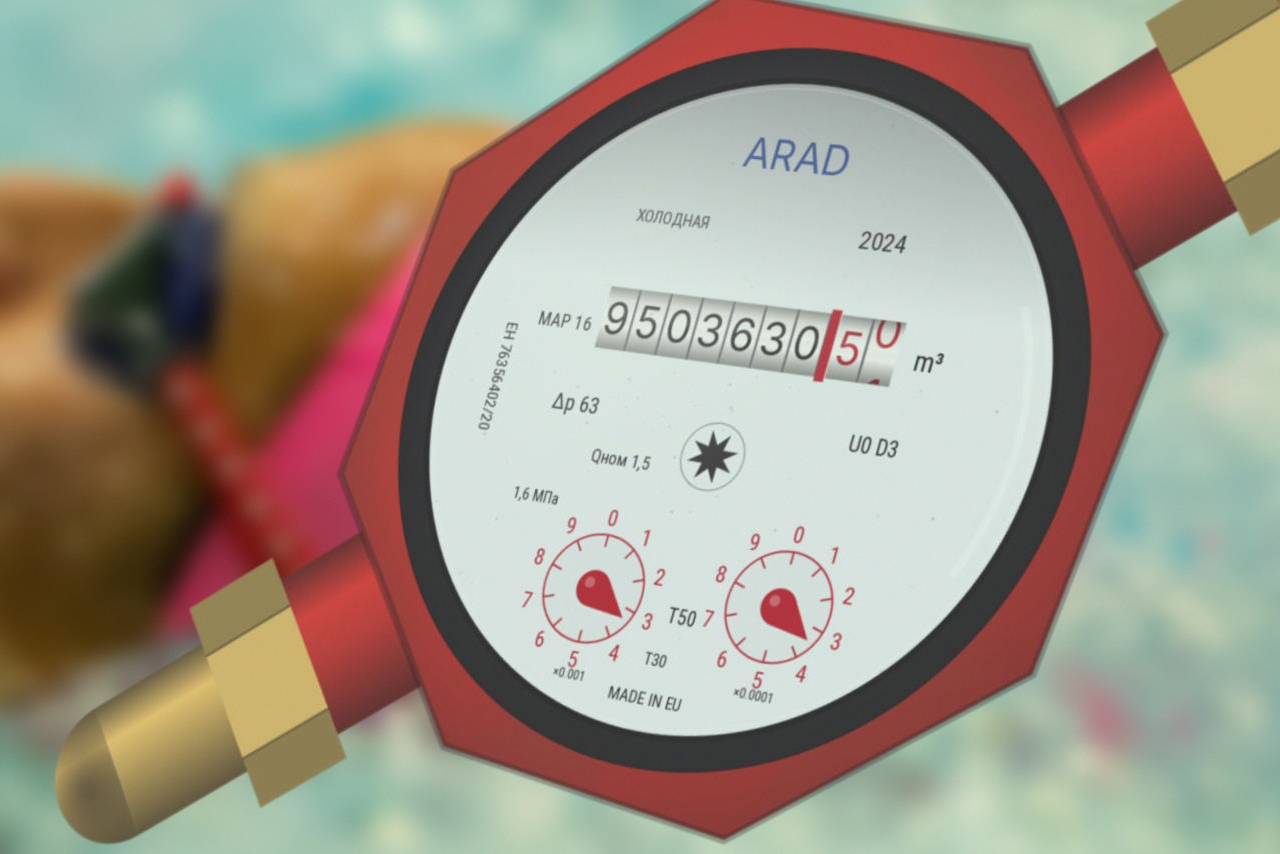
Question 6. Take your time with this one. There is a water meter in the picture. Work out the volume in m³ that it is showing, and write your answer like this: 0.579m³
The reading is 9503630.5033m³
